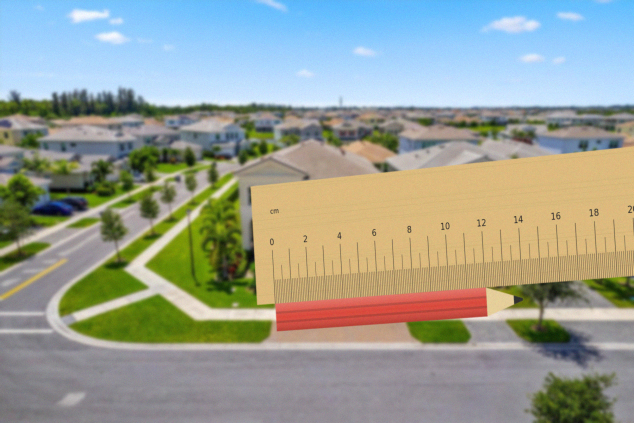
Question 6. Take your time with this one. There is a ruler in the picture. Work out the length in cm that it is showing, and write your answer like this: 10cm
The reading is 14cm
